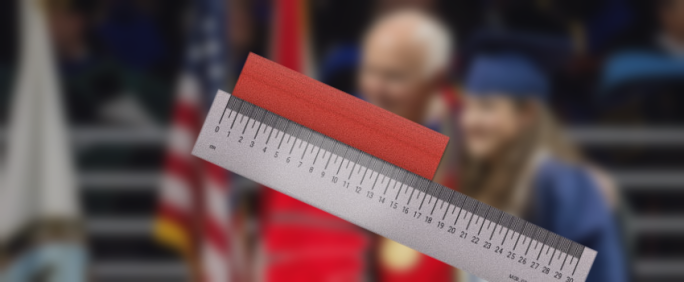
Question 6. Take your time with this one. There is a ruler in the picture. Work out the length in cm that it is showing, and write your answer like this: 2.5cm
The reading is 17cm
